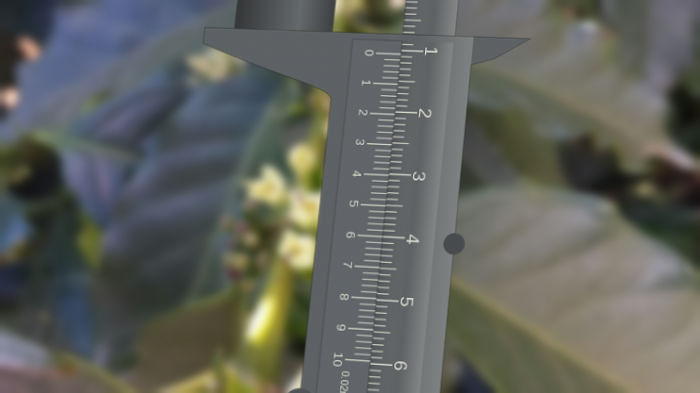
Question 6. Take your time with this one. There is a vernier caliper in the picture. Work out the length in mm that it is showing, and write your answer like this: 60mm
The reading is 10.6mm
